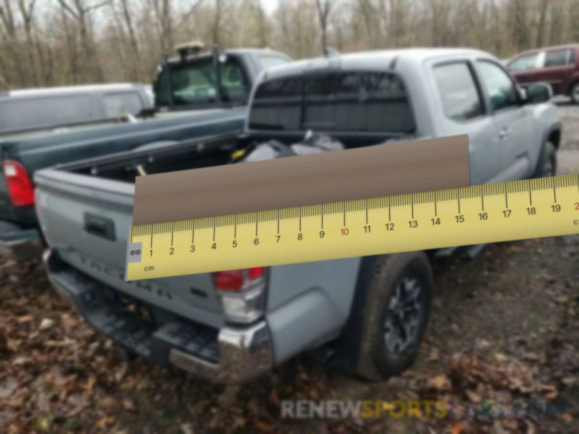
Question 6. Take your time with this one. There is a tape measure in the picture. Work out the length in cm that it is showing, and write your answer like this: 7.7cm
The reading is 15.5cm
